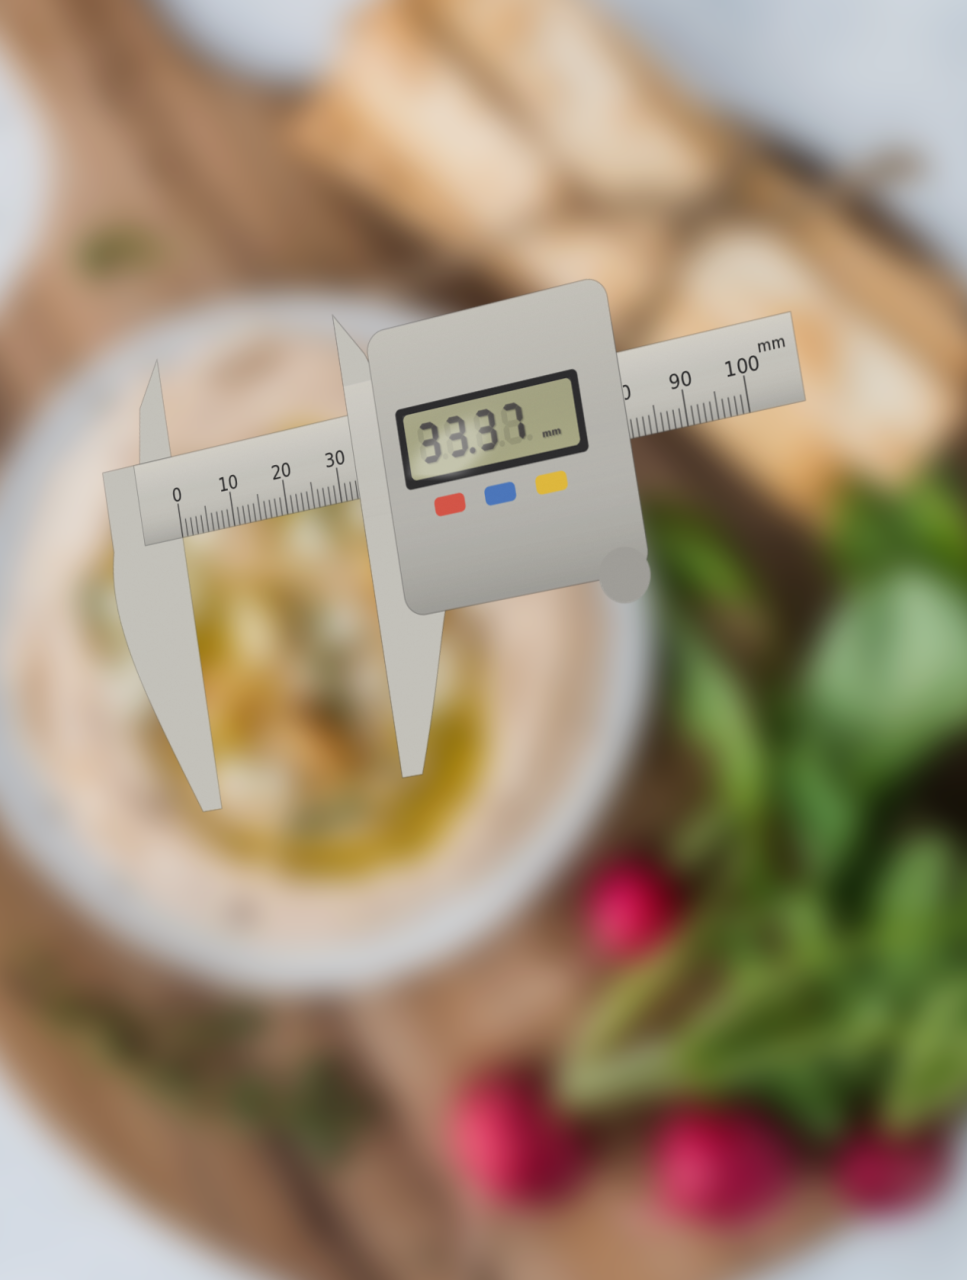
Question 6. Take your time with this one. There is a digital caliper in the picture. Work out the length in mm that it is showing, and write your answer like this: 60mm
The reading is 33.37mm
